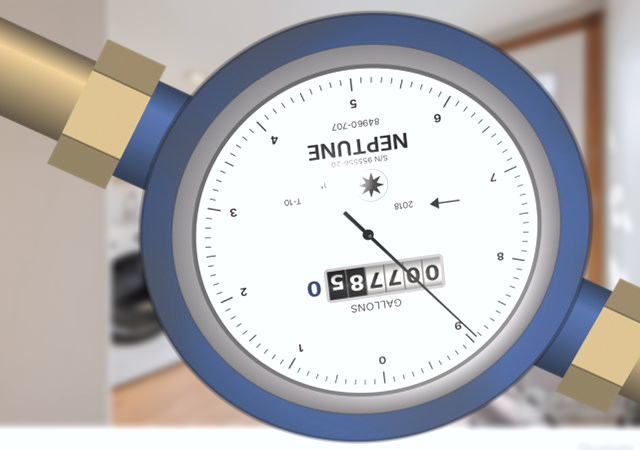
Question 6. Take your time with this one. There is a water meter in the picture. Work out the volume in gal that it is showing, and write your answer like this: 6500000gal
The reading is 77848.9gal
